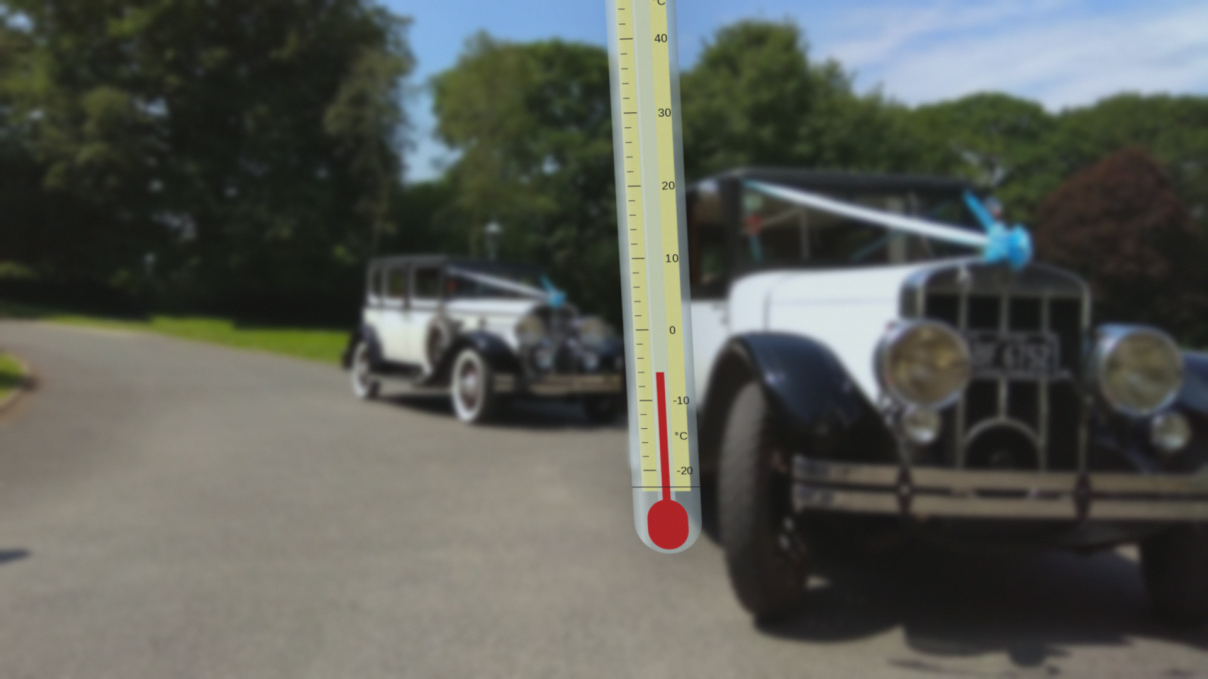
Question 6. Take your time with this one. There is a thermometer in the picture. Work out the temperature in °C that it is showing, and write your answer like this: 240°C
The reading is -6°C
